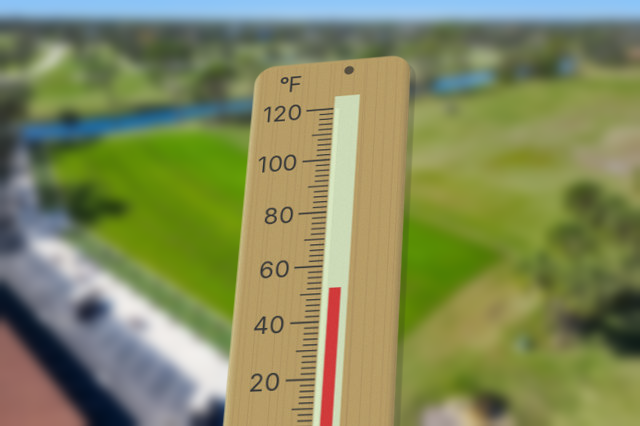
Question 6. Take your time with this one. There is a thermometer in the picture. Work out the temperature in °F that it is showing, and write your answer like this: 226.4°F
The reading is 52°F
